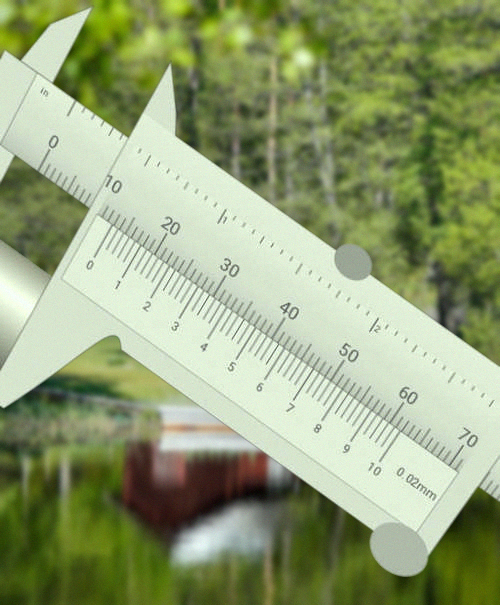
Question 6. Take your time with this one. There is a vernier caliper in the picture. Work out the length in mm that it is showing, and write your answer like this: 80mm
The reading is 12.8mm
